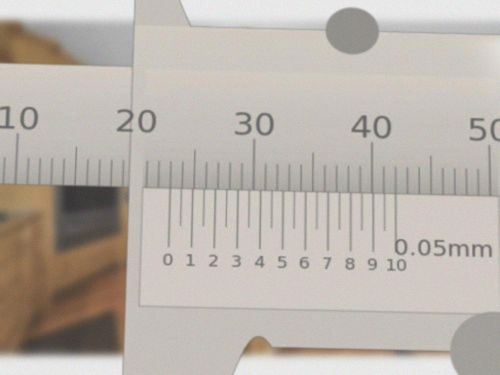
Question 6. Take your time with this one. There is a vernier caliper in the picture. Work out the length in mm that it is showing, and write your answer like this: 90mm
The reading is 23.0mm
